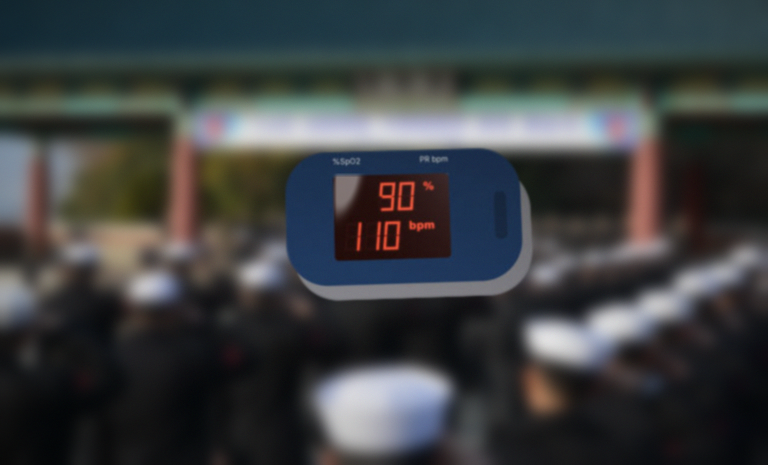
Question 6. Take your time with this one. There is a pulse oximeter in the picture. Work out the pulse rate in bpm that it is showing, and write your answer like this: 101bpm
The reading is 110bpm
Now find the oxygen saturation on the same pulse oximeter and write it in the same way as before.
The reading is 90%
